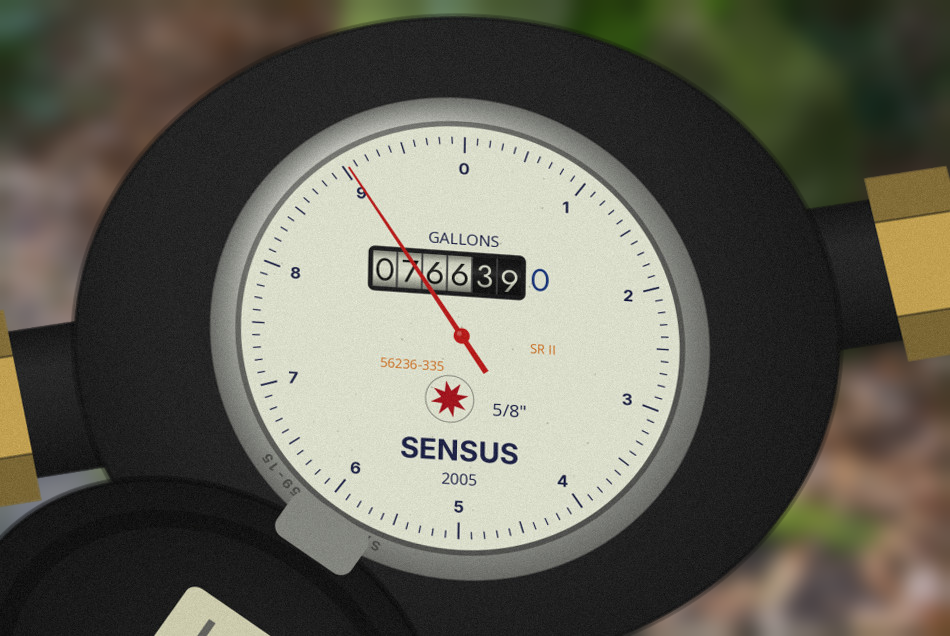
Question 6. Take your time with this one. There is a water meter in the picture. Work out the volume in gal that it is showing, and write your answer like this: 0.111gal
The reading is 766389.0gal
